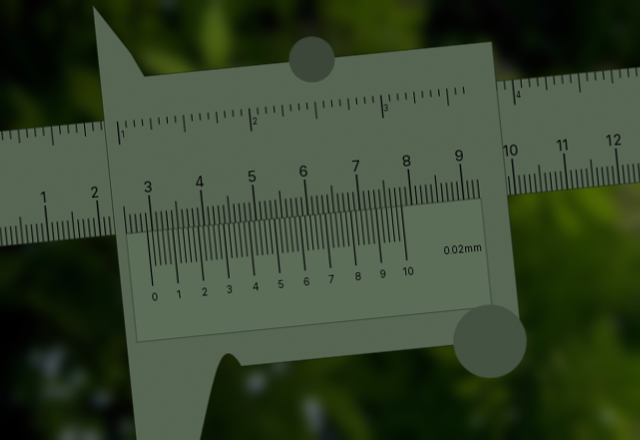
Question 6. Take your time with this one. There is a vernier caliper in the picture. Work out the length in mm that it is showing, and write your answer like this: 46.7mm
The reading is 29.0mm
